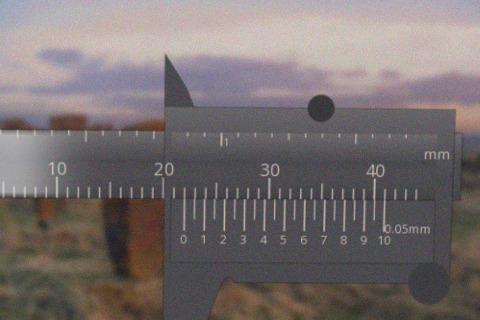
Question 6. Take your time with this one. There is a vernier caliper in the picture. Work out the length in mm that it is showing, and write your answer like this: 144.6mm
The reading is 22.0mm
